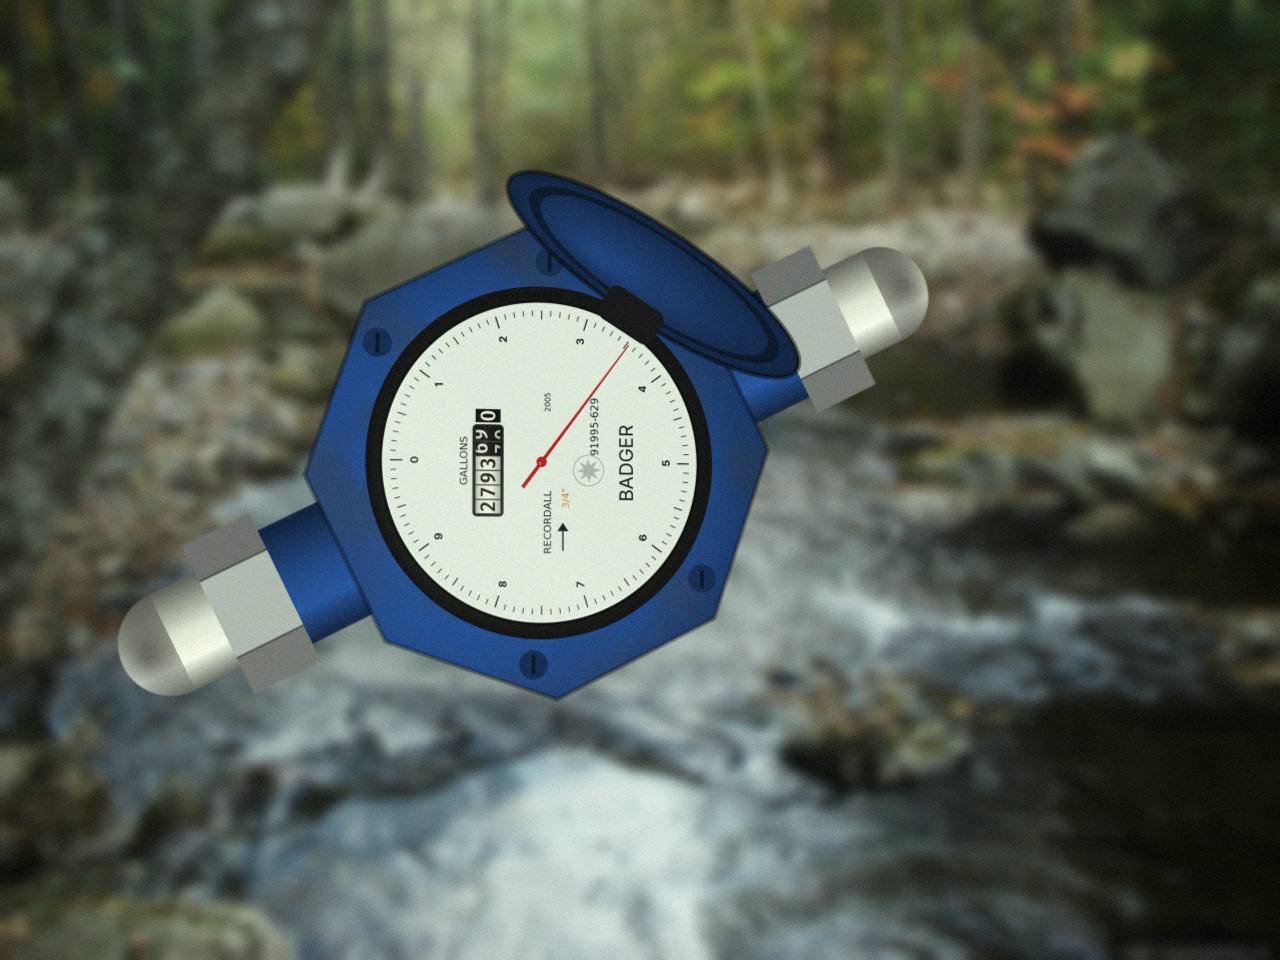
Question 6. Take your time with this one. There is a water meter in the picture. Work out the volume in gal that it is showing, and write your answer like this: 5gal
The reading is 2793693.5gal
